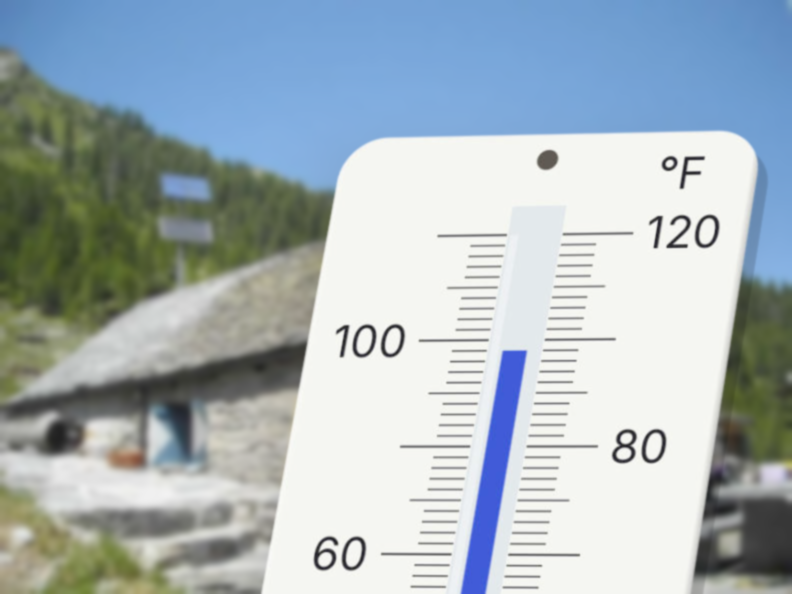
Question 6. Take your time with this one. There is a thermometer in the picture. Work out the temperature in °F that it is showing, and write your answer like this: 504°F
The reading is 98°F
